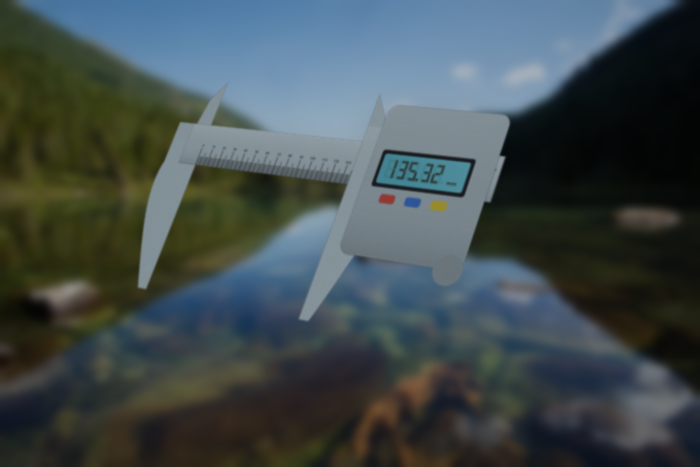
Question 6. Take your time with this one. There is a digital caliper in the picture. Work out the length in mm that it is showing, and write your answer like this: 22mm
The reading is 135.32mm
